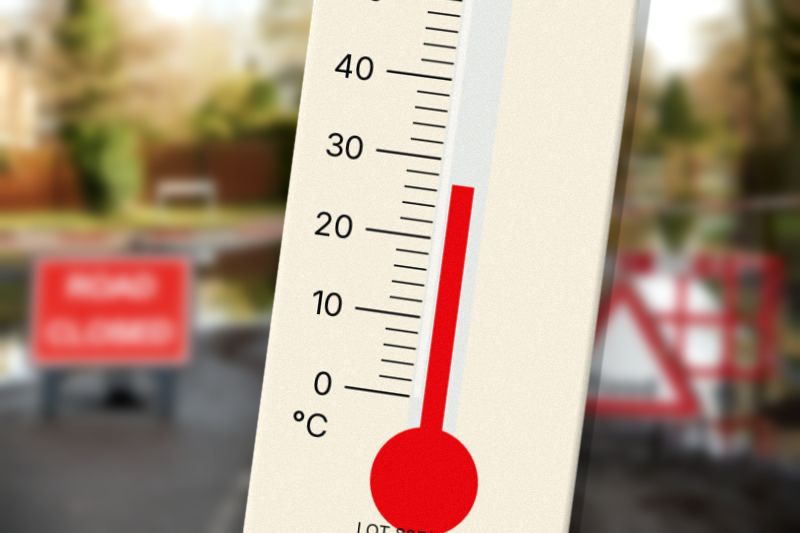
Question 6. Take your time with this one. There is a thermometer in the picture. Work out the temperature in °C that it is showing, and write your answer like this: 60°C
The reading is 27°C
